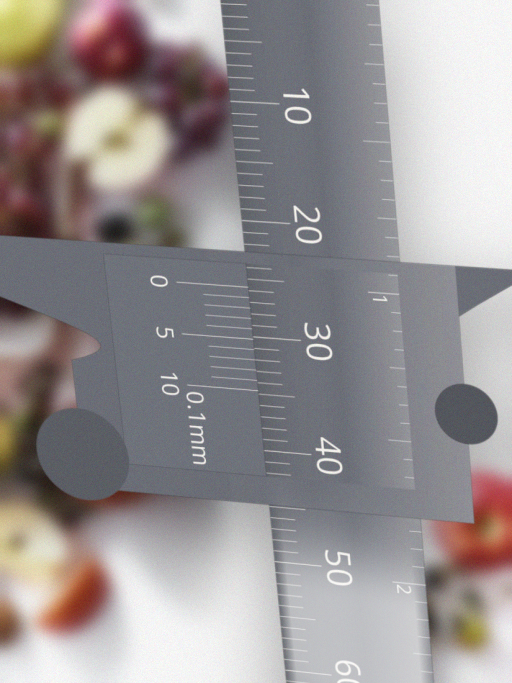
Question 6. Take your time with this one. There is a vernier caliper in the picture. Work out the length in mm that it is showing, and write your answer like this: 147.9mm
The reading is 25.7mm
